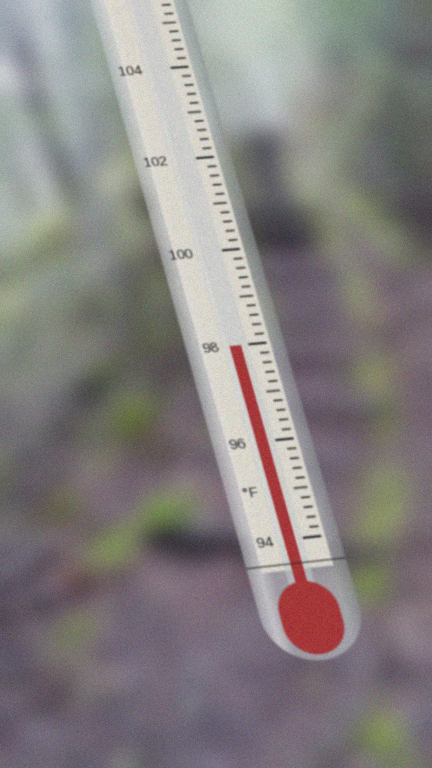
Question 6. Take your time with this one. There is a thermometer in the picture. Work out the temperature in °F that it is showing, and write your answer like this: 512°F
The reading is 98°F
